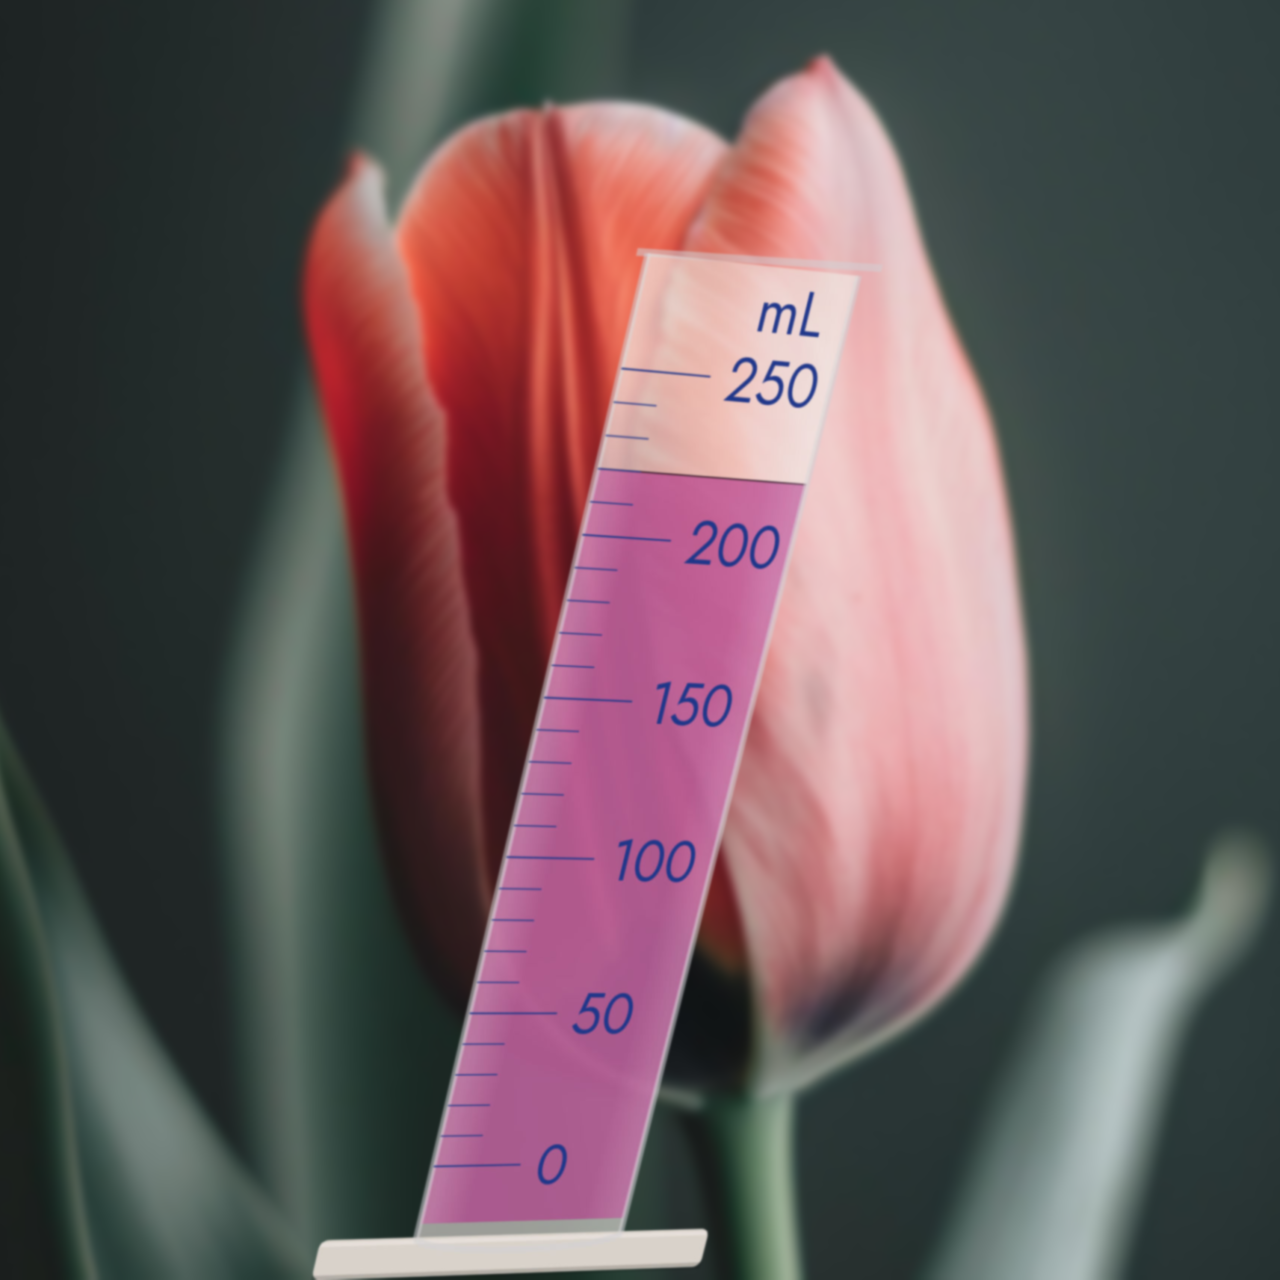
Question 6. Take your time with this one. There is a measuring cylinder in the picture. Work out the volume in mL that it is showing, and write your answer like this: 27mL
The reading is 220mL
